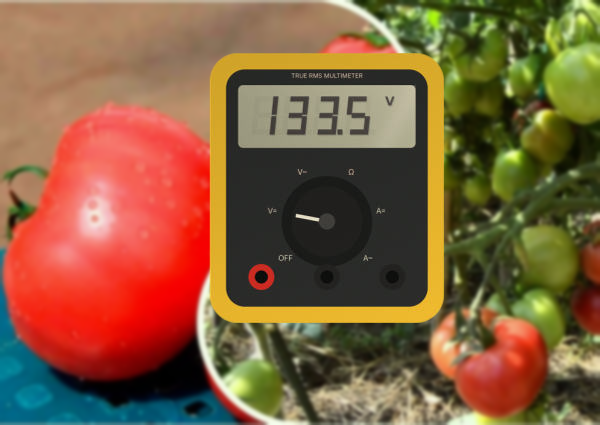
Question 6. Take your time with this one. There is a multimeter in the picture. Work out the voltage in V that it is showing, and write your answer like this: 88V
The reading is 133.5V
